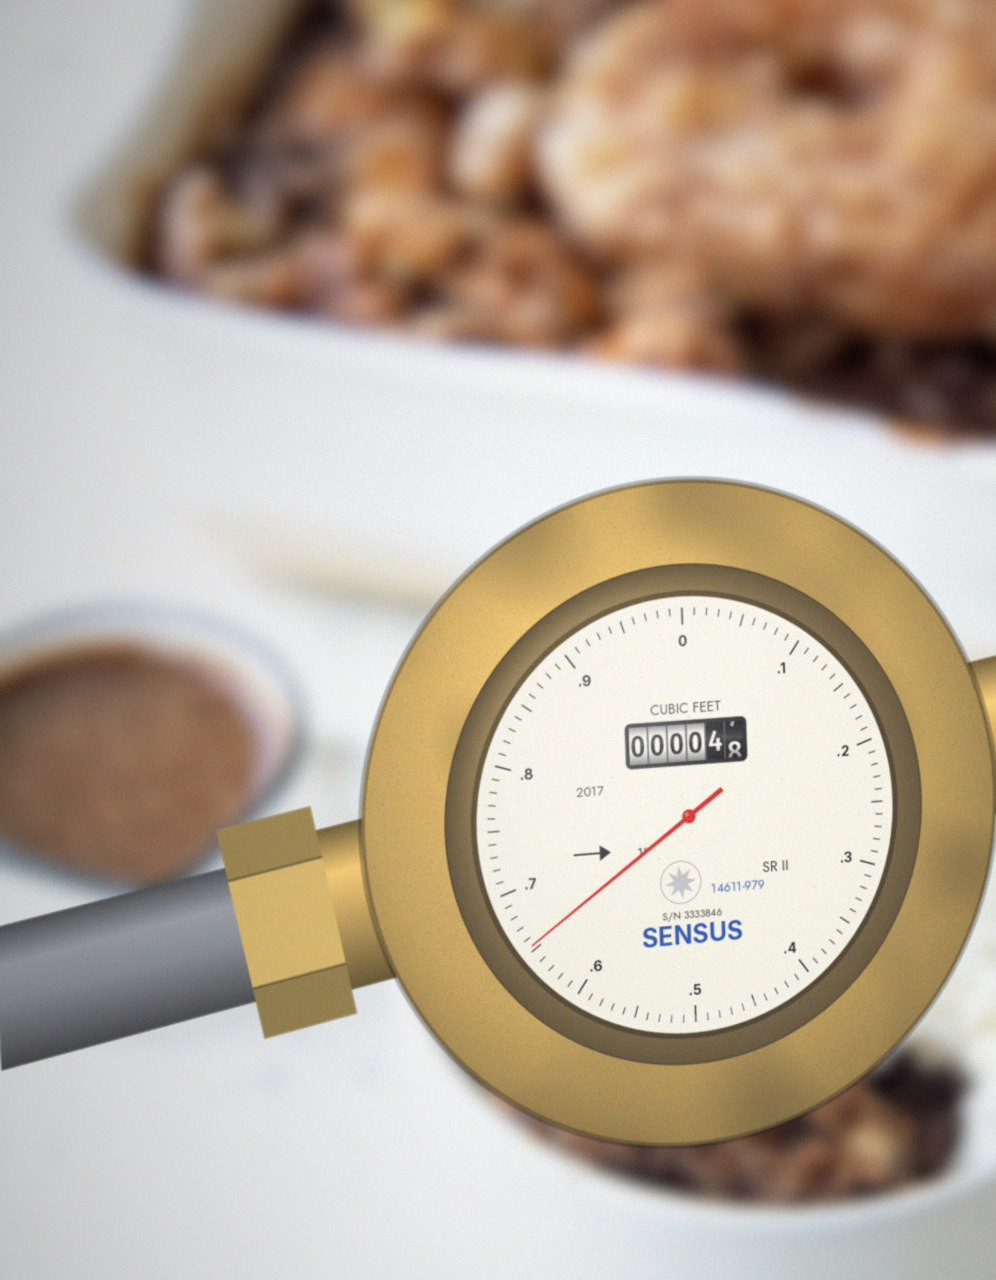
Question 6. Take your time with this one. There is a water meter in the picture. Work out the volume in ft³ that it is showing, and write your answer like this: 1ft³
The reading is 47.65ft³
